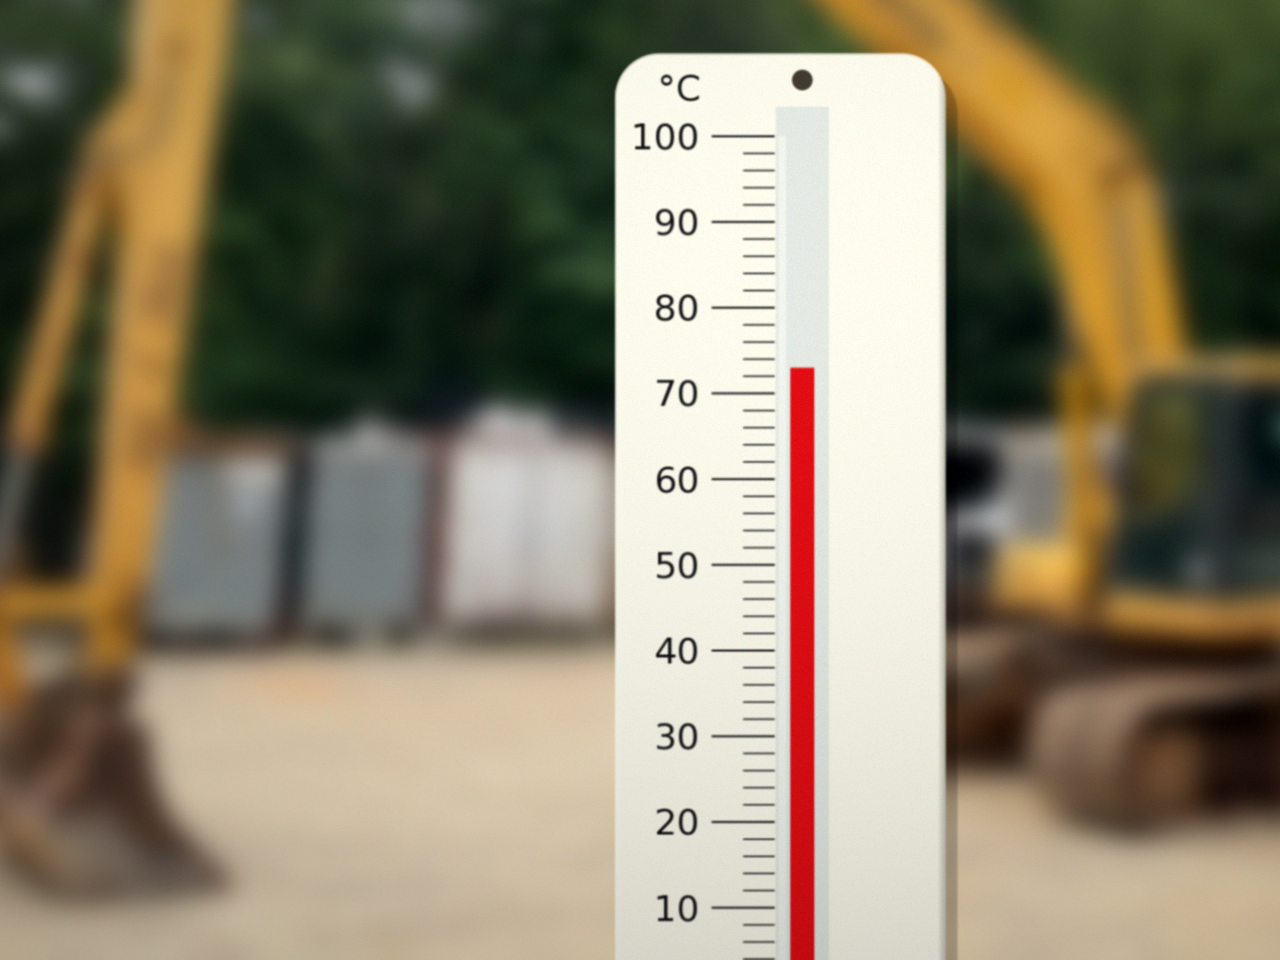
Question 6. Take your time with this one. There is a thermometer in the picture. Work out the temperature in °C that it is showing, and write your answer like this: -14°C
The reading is 73°C
